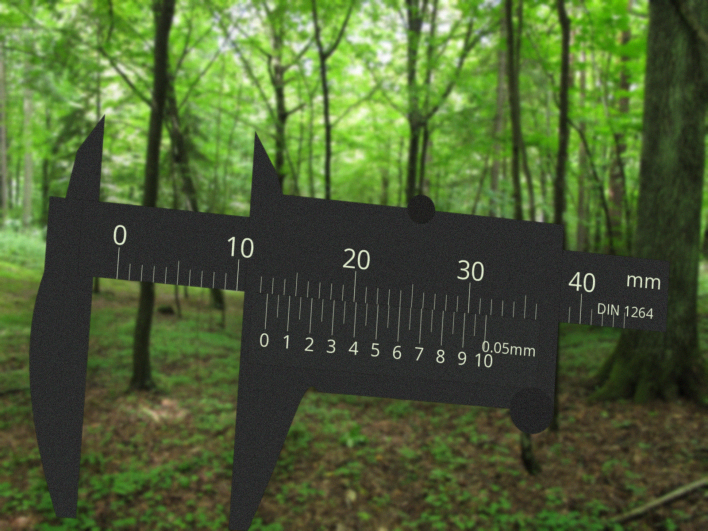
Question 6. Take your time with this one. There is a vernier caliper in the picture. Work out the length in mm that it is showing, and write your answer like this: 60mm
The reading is 12.6mm
